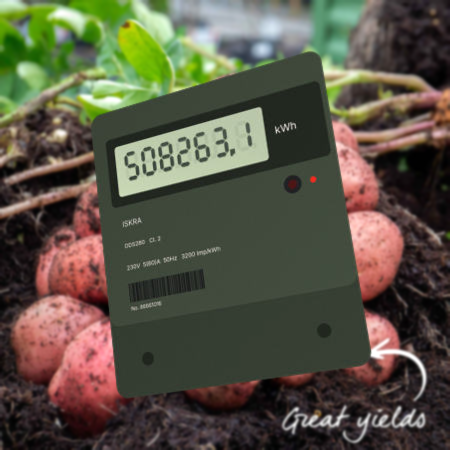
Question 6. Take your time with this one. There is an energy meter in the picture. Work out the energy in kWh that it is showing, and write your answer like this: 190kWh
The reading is 508263.1kWh
